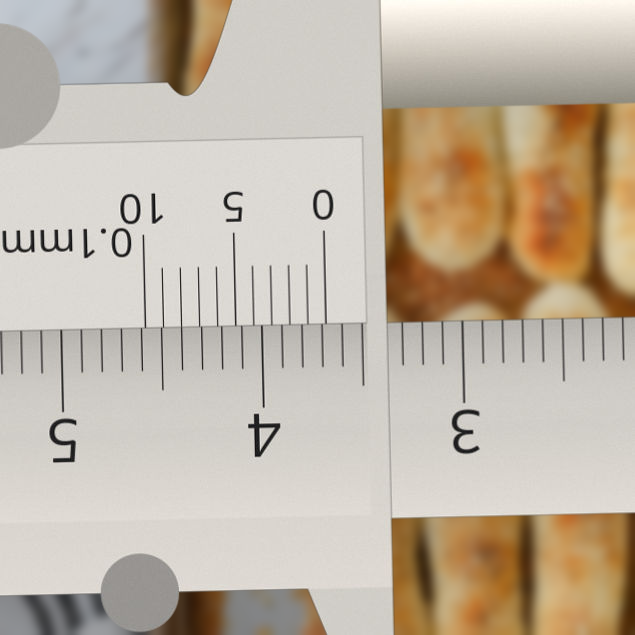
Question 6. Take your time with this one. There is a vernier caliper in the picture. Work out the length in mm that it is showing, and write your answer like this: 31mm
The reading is 36.8mm
